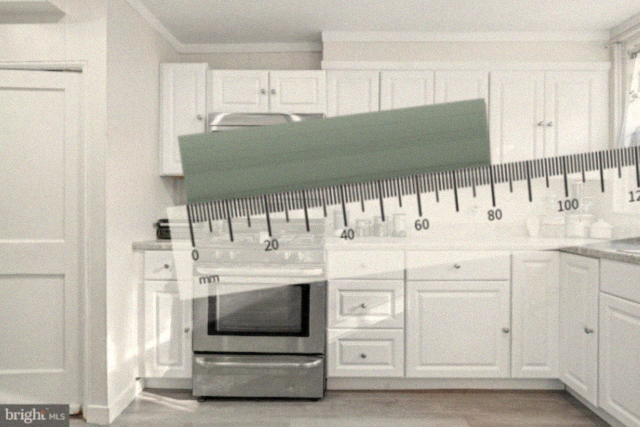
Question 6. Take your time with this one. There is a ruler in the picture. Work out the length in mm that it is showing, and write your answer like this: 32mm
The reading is 80mm
